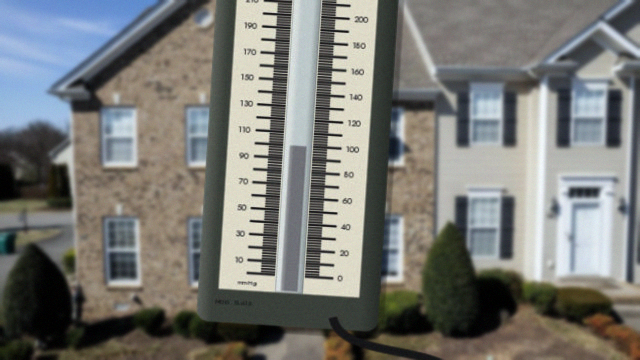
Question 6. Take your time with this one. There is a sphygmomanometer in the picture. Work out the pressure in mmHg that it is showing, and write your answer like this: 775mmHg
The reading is 100mmHg
